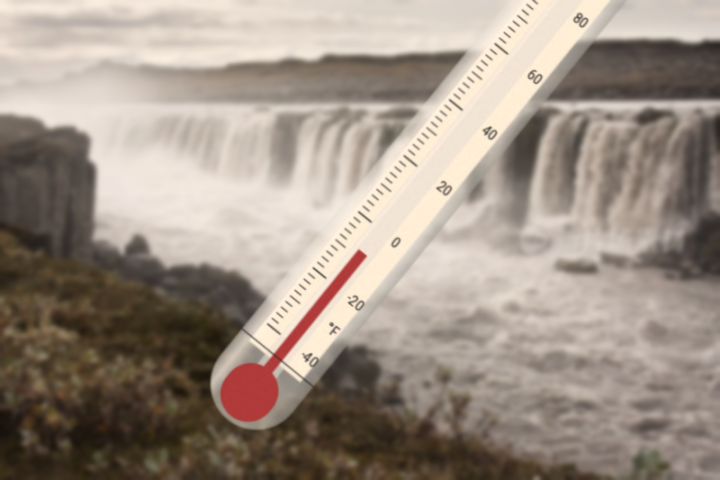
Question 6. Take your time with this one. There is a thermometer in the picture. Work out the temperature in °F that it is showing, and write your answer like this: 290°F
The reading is -8°F
